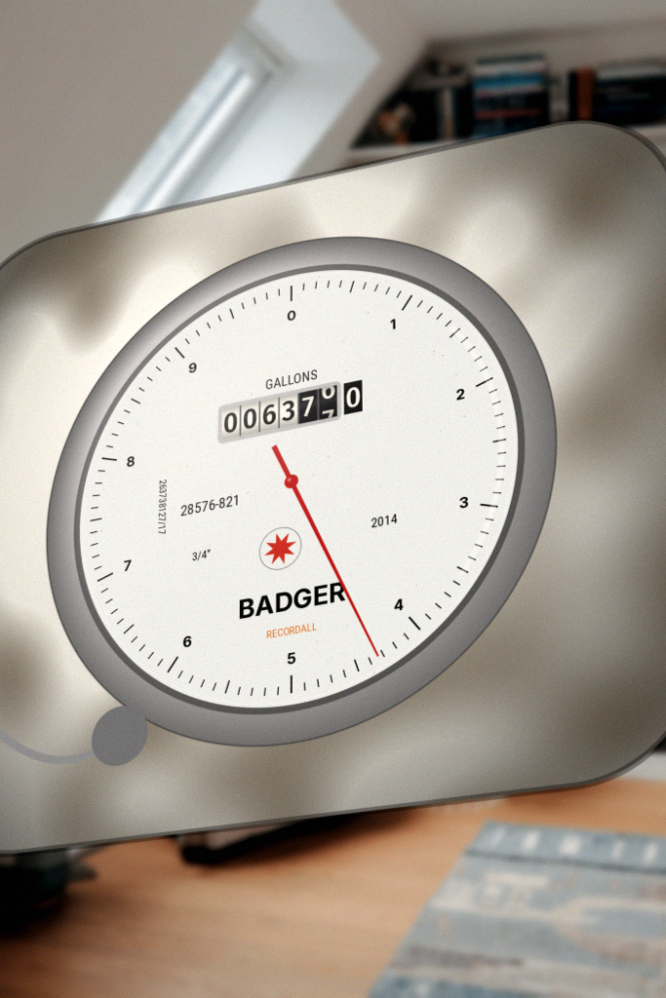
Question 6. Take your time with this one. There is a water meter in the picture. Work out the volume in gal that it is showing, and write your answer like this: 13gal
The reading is 63764.3gal
